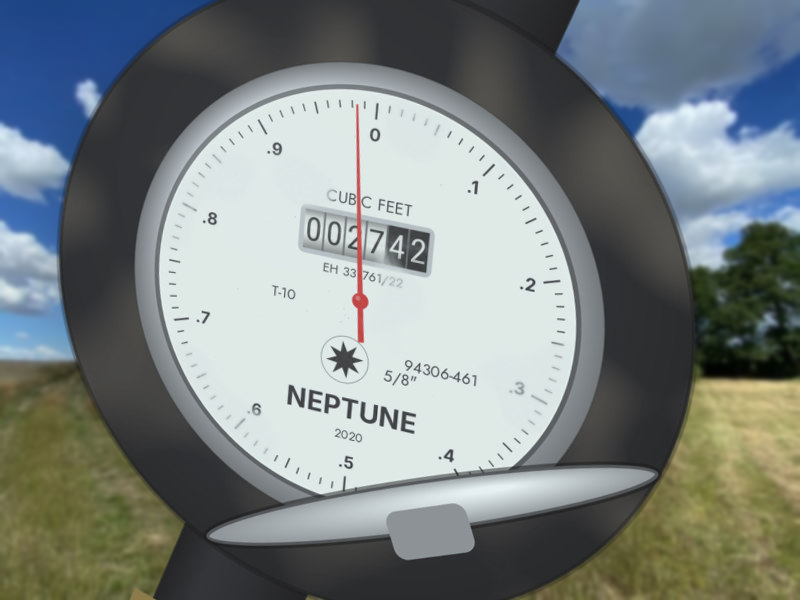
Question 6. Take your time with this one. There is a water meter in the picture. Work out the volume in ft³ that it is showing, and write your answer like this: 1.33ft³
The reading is 2741.98ft³
